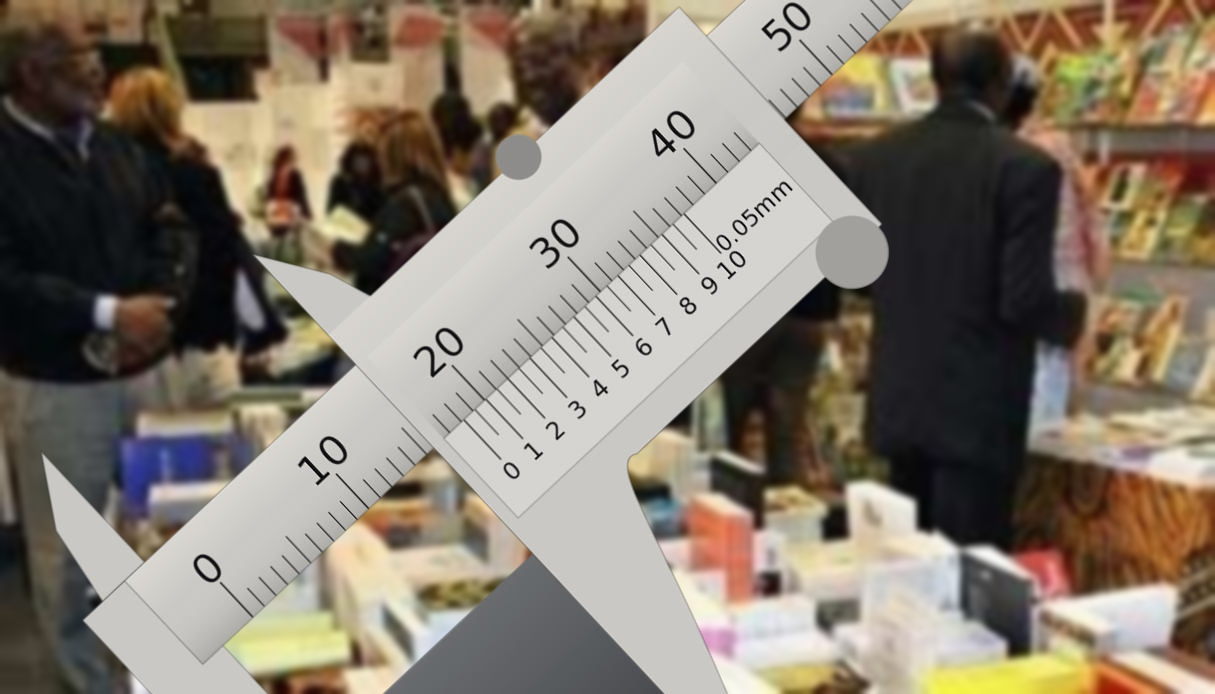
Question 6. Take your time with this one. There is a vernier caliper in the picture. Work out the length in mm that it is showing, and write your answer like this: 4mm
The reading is 18.2mm
